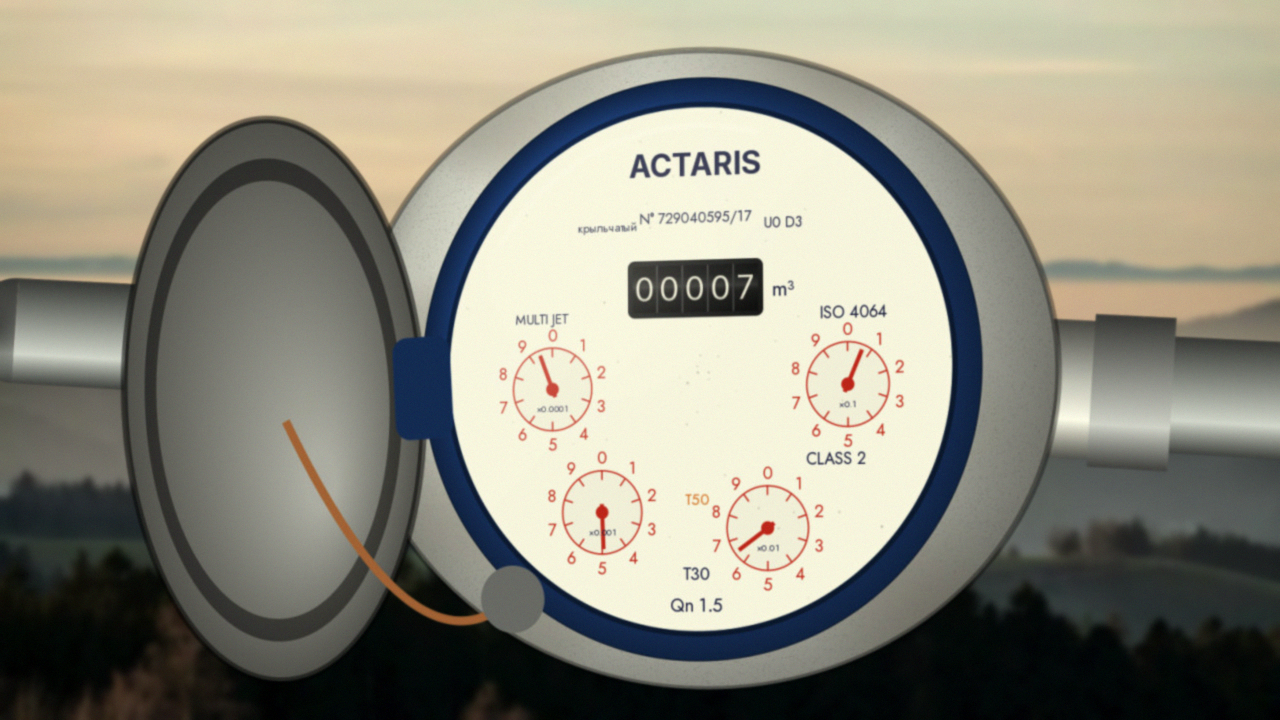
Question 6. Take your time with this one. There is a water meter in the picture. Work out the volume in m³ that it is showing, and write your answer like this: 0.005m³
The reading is 7.0649m³
